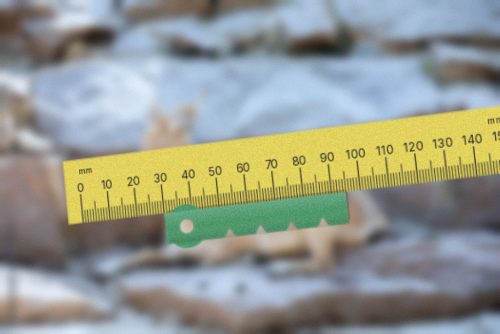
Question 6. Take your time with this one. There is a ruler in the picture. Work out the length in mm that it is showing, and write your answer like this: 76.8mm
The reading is 65mm
